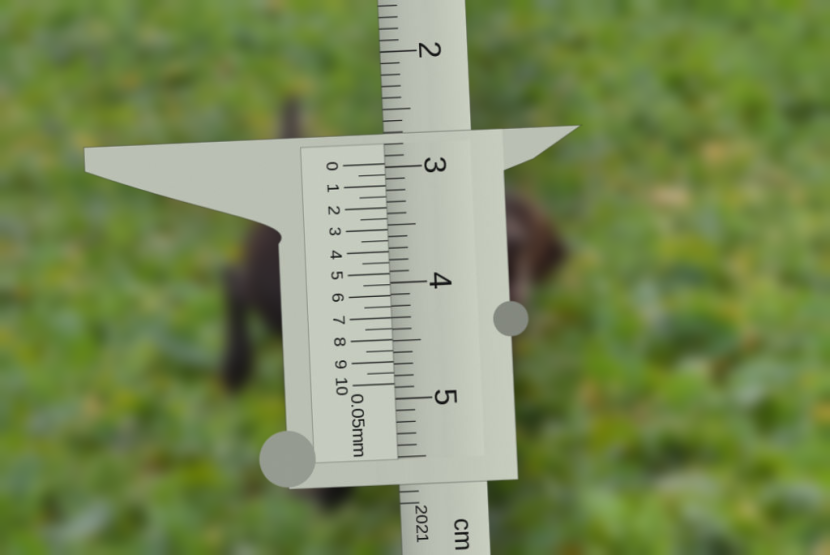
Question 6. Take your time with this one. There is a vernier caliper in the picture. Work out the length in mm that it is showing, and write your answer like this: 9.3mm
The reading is 29.7mm
